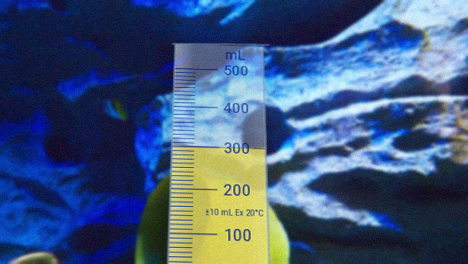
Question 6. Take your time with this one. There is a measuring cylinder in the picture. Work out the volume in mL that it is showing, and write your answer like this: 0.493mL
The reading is 300mL
